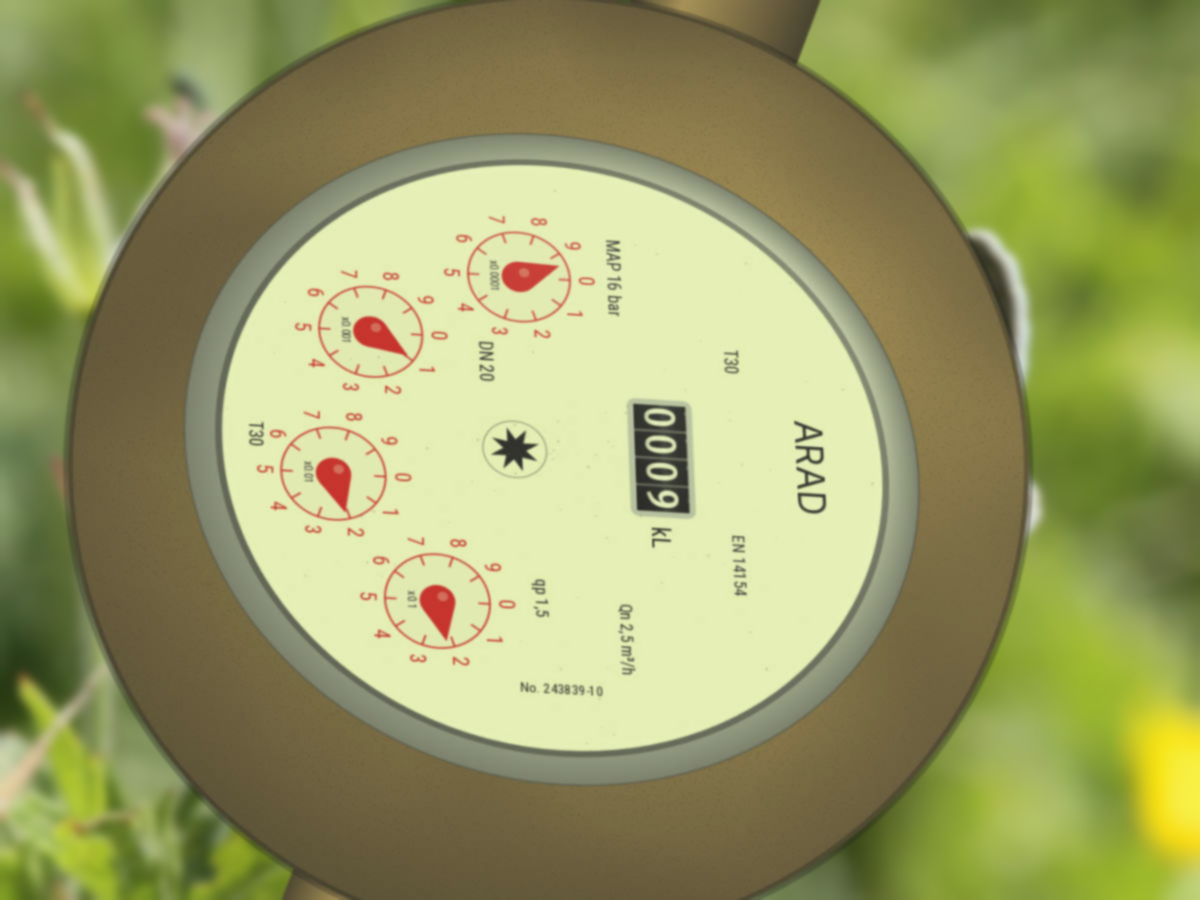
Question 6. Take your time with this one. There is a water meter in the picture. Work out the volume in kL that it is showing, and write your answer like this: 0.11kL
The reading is 9.2209kL
